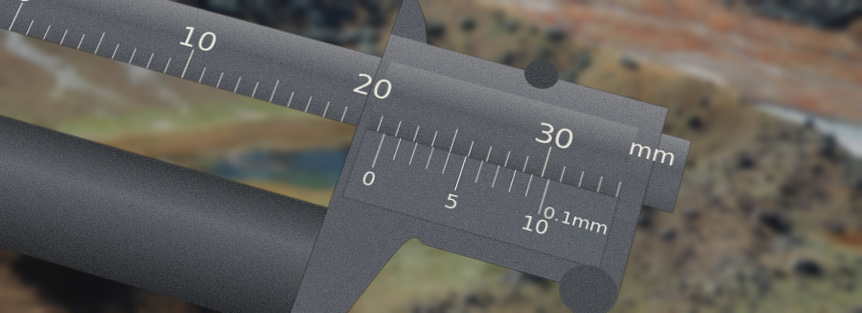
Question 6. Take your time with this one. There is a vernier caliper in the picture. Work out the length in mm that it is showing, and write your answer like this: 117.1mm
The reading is 21.4mm
